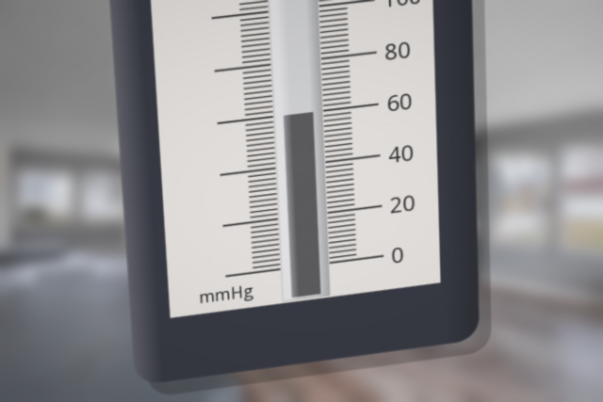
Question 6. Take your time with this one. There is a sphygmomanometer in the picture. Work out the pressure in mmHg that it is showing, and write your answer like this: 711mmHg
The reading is 60mmHg
